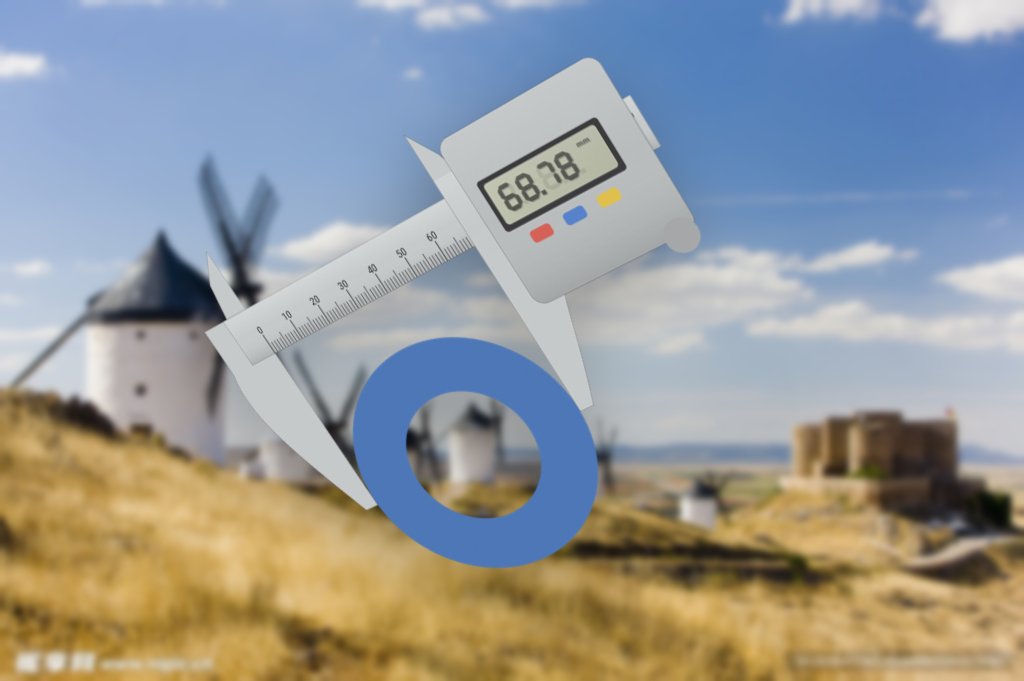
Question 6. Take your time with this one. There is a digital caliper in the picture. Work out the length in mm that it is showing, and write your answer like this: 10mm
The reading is 68.78mm
